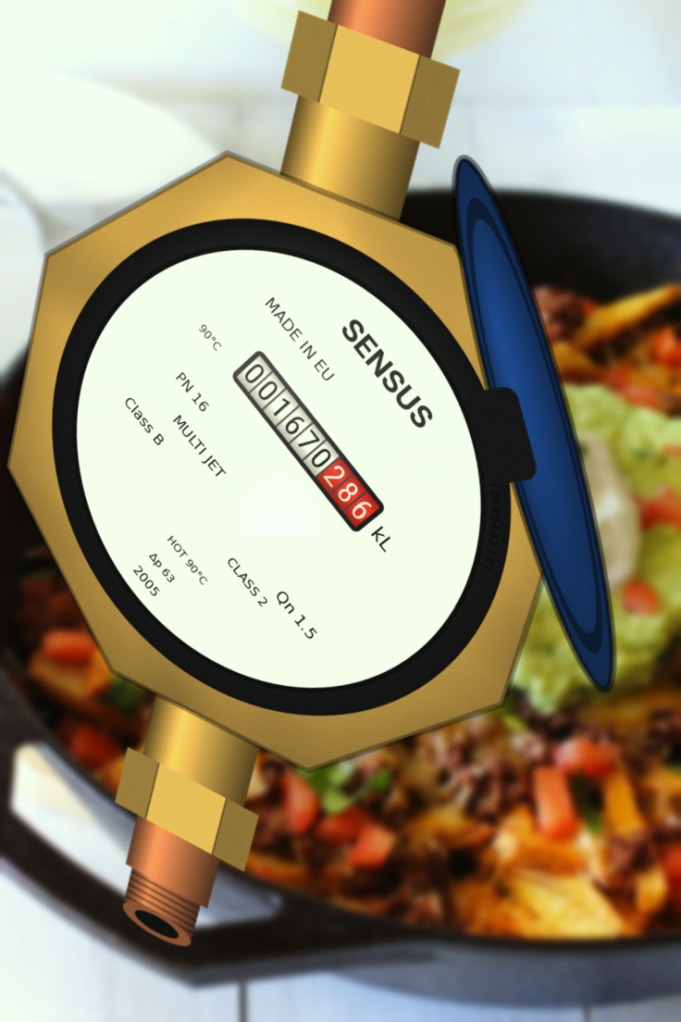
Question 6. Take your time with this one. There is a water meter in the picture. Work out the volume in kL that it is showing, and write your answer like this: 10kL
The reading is 1670.286kL
